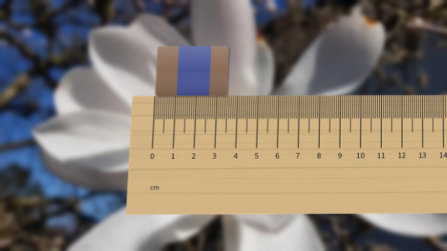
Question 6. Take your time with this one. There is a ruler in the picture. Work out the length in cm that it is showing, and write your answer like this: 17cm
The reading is 3.5cm
